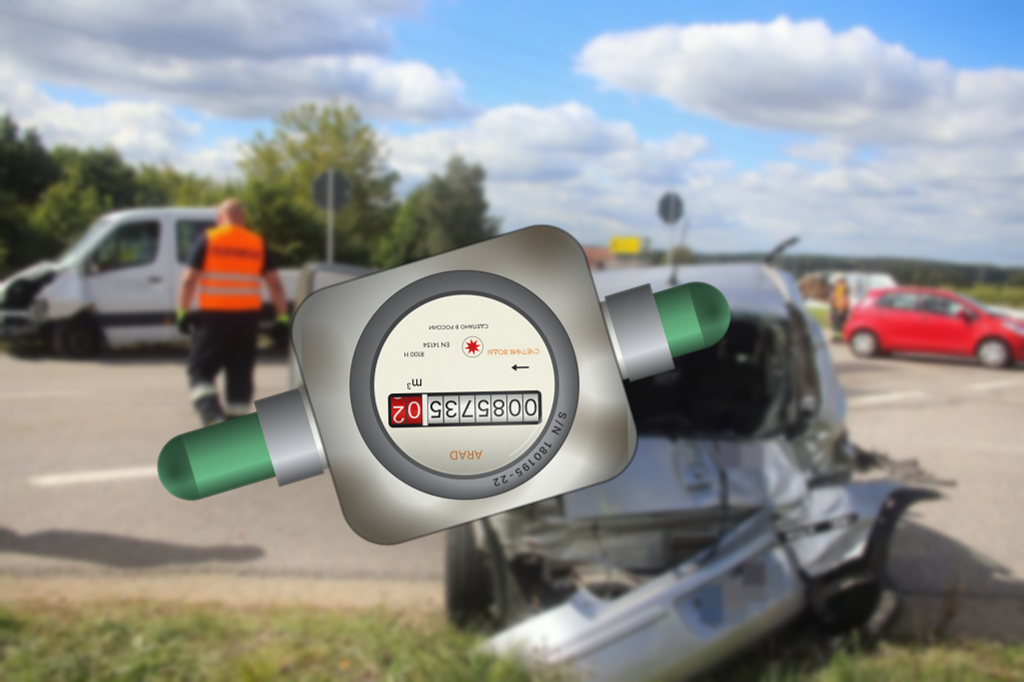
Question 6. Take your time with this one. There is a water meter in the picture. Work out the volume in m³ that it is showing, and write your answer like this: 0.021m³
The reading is 85735.02m³
